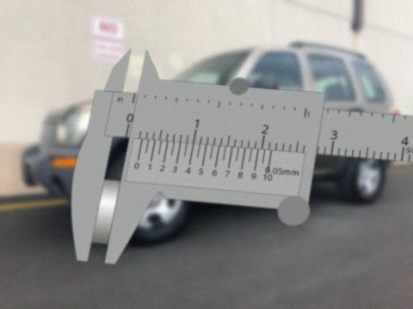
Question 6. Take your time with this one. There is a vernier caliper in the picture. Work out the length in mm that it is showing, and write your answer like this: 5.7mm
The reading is 2.4mm
